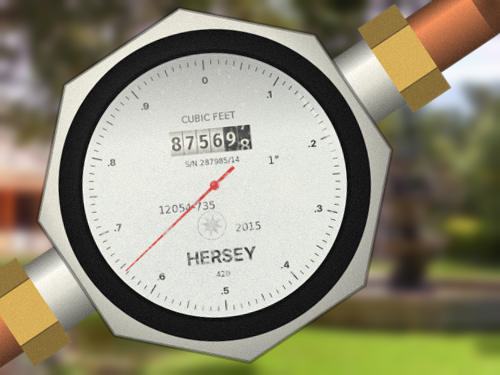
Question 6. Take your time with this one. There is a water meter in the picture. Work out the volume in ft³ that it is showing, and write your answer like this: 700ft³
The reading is 875697.64ft³
